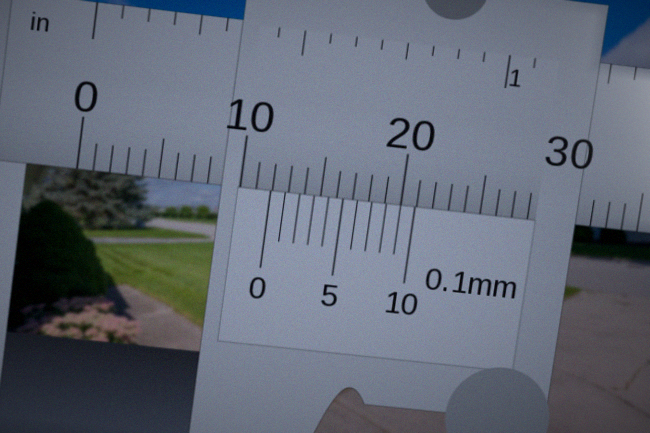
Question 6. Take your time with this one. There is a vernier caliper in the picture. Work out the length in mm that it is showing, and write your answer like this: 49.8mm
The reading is 11.9mm
